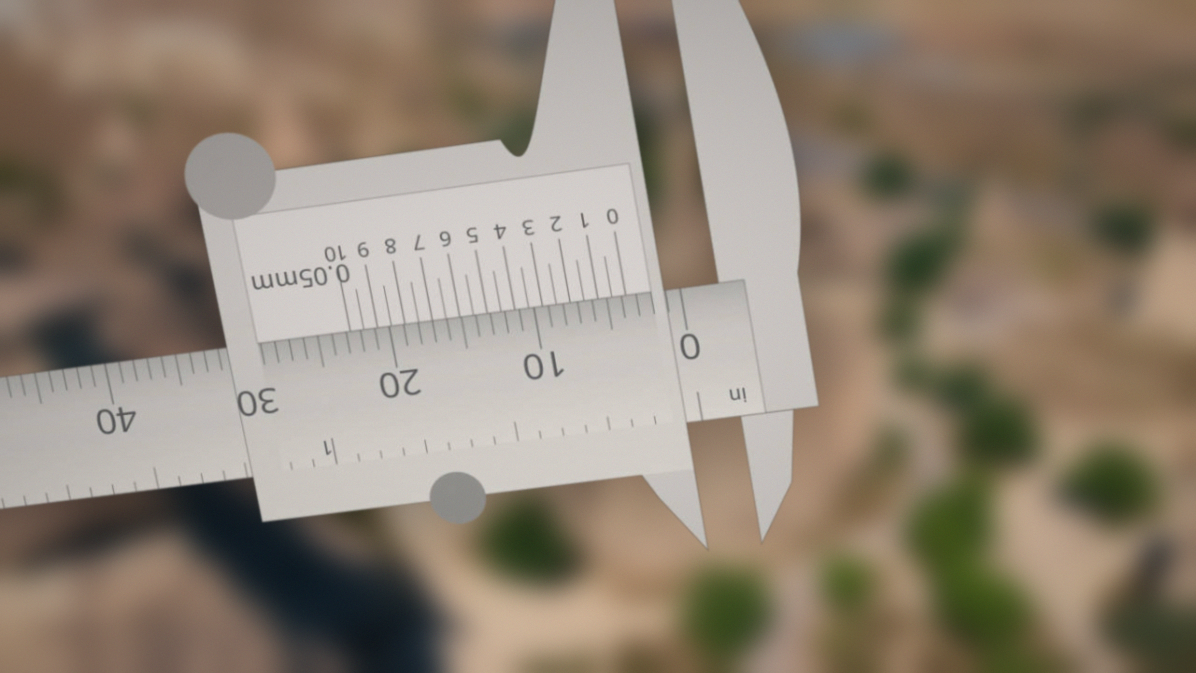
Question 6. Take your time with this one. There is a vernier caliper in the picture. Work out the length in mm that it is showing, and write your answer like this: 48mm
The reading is 3.7mm
